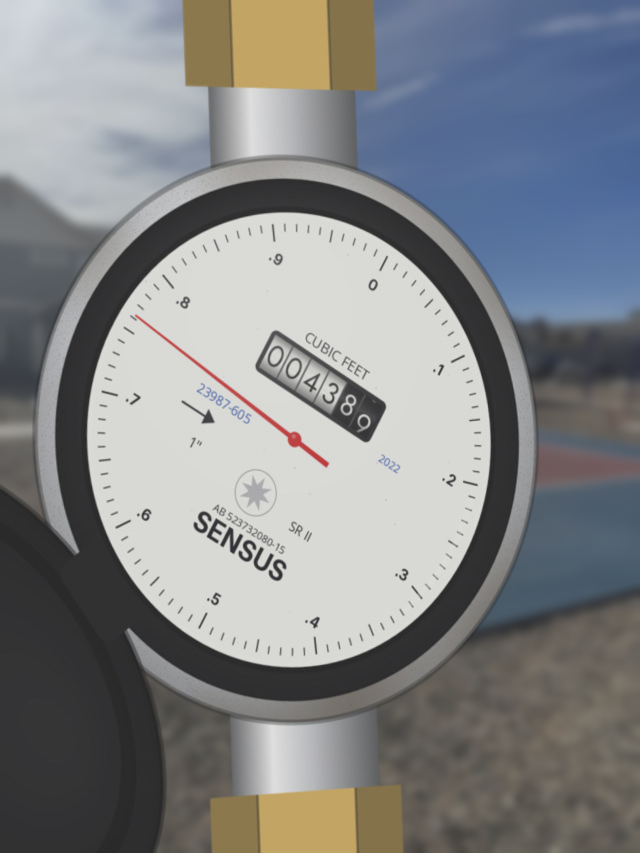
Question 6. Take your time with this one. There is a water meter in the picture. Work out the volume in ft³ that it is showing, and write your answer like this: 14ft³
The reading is 4388.76ft³
